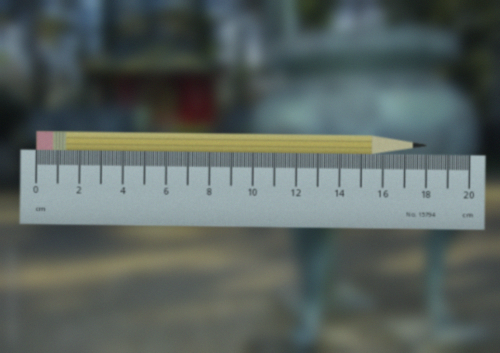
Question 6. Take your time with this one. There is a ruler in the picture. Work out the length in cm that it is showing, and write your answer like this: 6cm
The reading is 18cm
